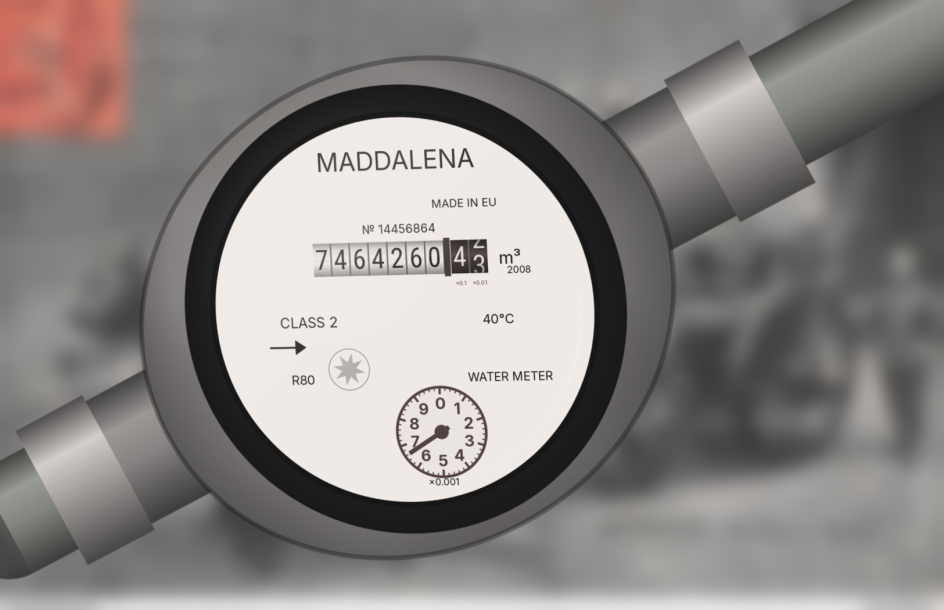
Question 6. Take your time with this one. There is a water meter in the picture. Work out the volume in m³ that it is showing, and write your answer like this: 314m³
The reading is 7464260.426m³
